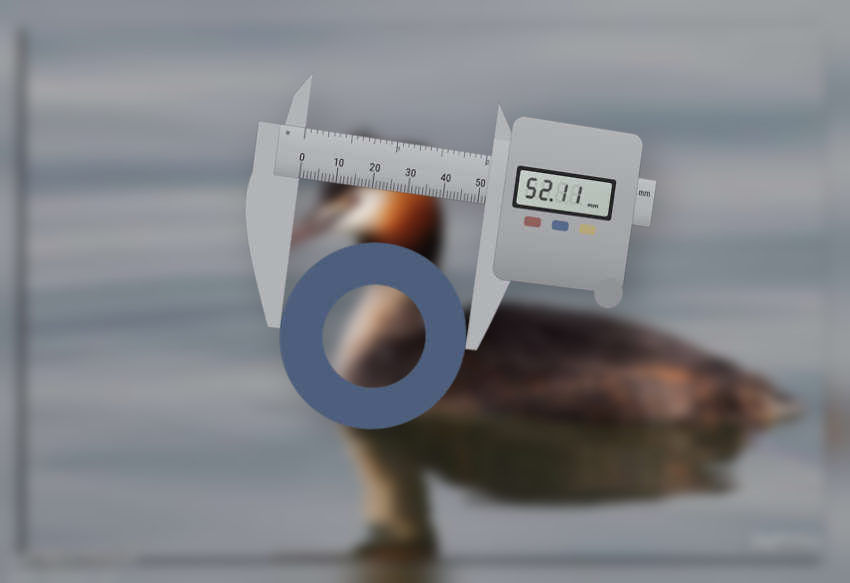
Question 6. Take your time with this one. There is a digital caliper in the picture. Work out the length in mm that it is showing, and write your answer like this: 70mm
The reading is 52.11mm
